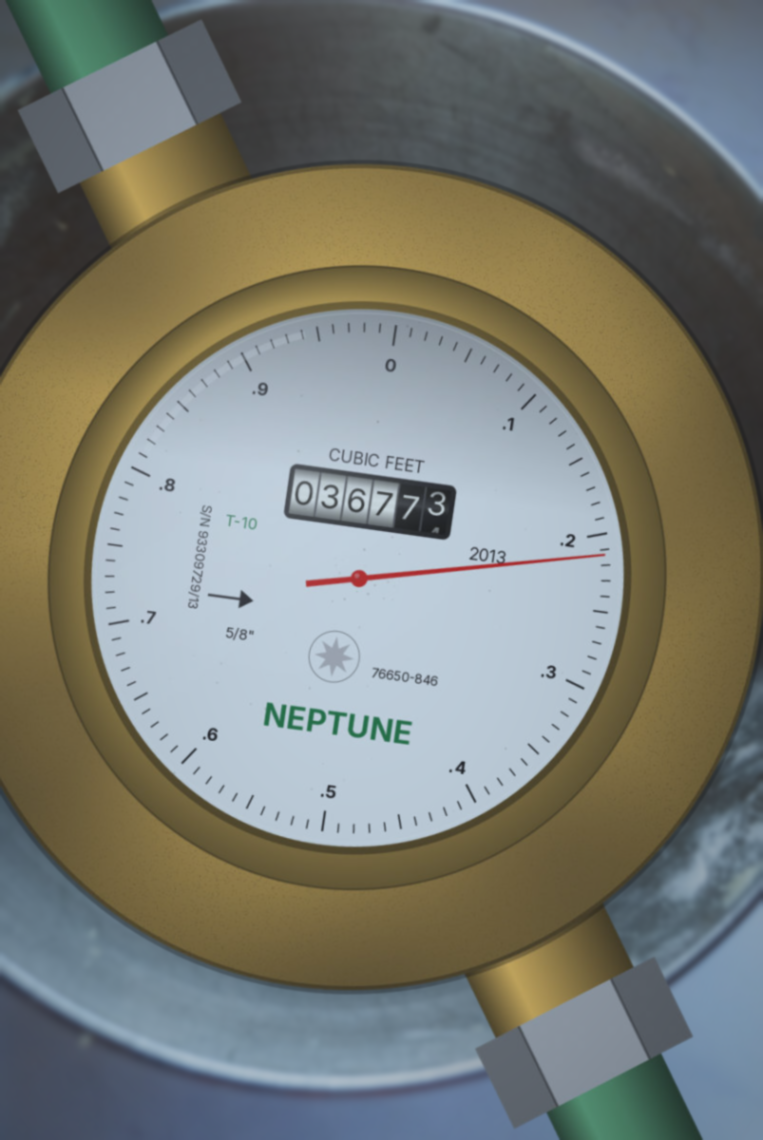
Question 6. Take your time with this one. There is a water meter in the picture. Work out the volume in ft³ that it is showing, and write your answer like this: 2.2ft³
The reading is 36773.21ft³
